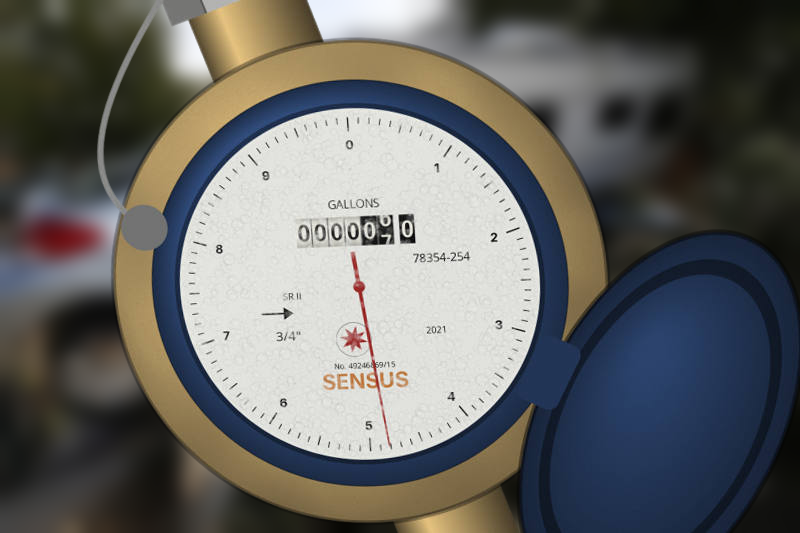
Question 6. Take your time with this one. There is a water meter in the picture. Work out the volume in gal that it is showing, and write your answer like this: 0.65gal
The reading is 64.8gal
